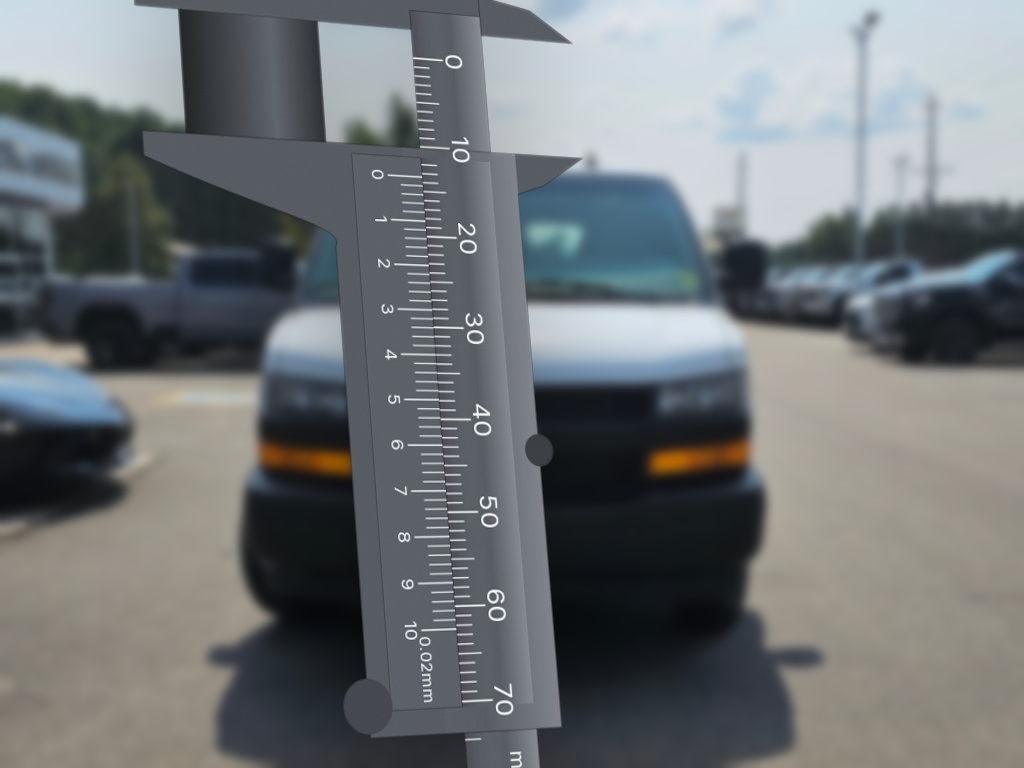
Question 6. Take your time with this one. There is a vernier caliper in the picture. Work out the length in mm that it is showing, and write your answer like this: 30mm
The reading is 13.4mm
